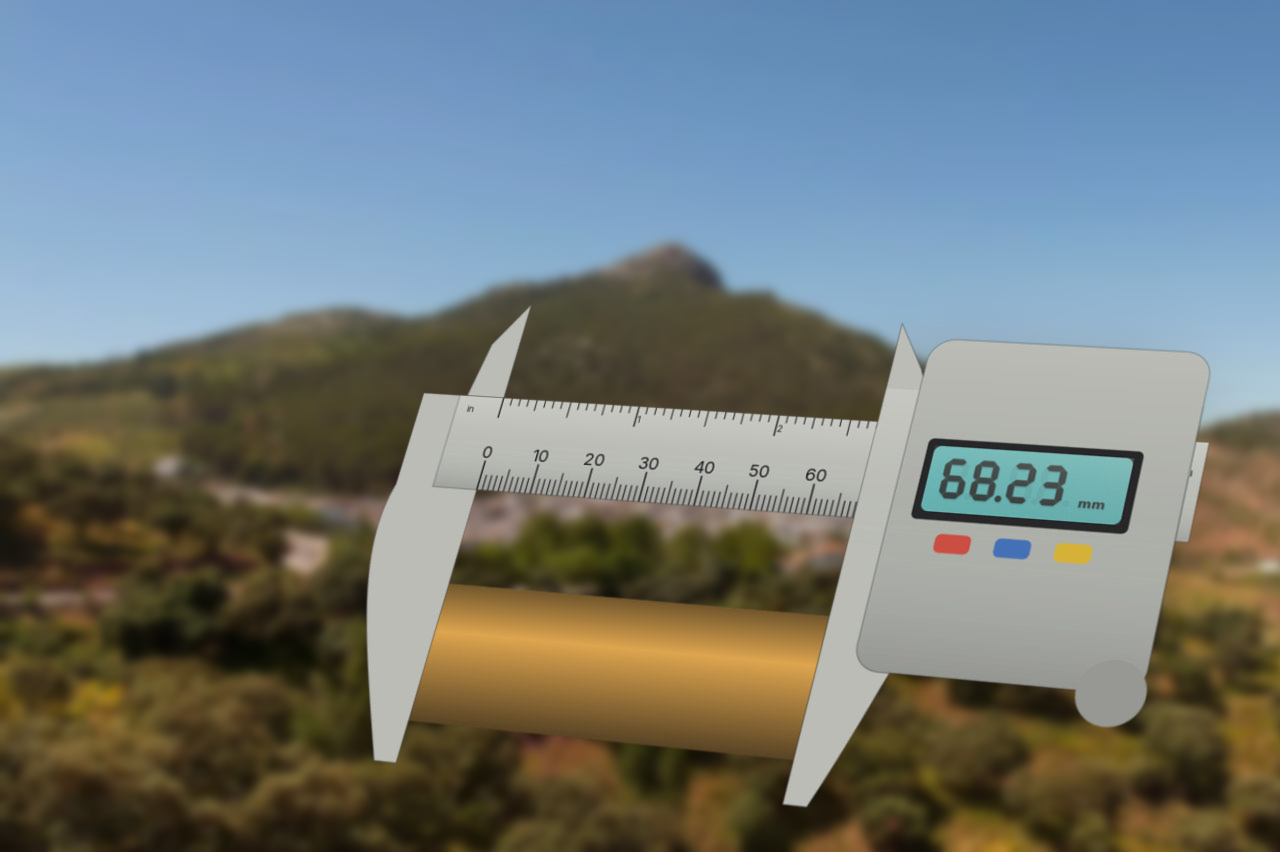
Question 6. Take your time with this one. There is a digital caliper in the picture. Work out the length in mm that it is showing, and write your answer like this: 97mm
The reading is 68.23mm
